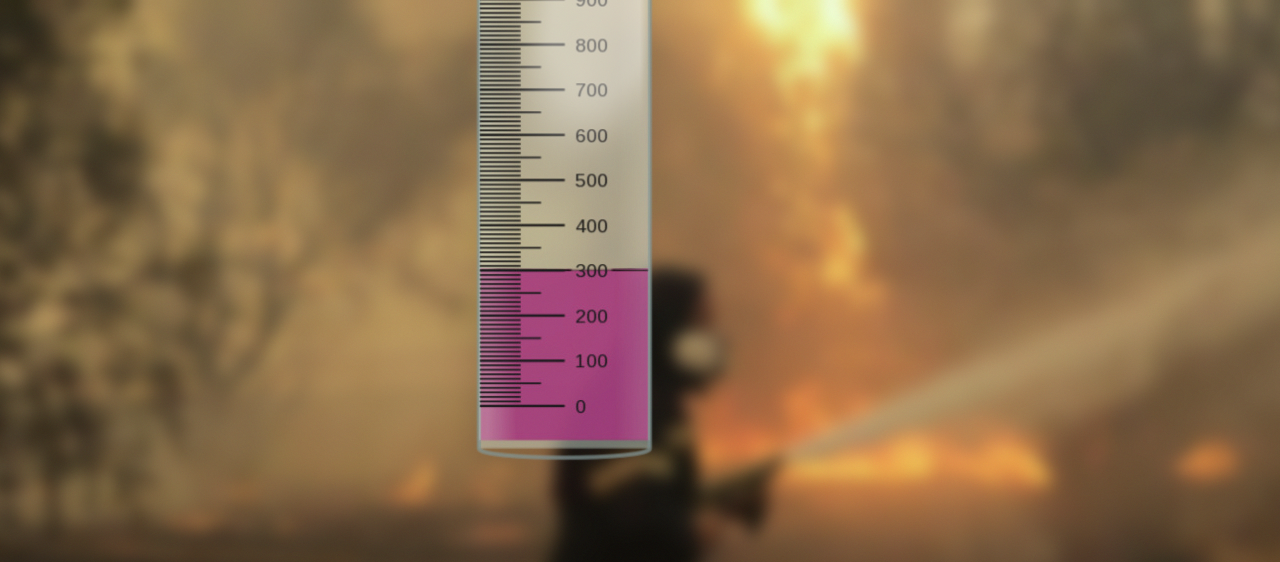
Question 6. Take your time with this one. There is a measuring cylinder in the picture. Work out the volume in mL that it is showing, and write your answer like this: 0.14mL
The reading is 300mL
